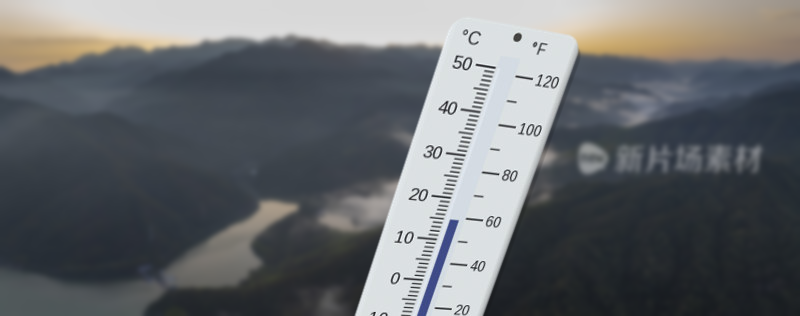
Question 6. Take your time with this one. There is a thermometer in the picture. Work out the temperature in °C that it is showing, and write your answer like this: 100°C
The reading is 15°C
